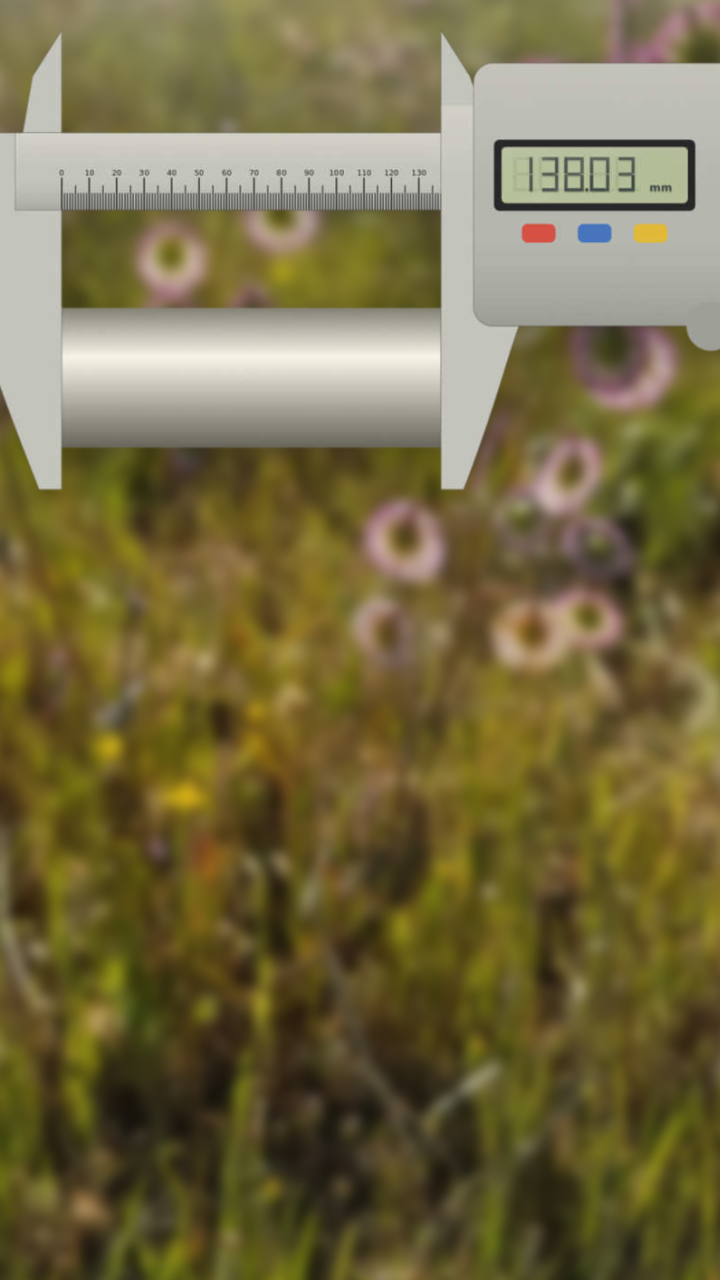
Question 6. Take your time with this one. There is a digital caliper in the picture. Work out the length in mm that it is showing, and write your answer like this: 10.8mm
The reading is 138.03mm
